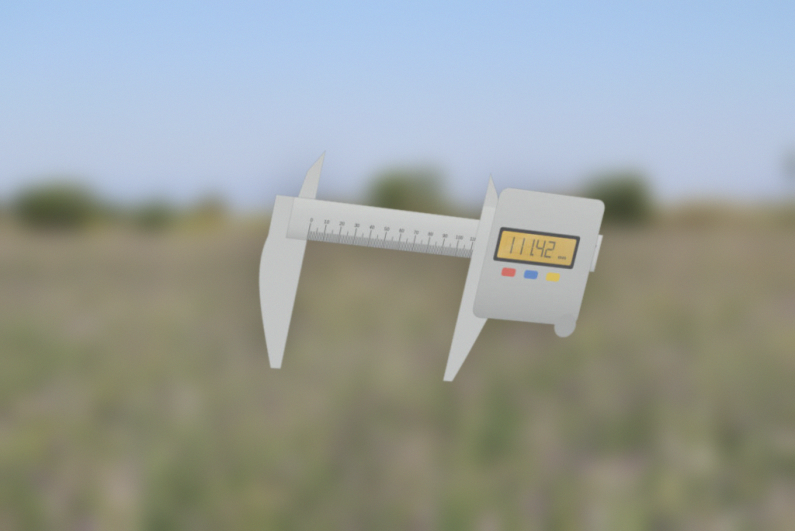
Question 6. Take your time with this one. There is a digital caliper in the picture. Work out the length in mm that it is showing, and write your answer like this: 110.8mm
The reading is 111.42mm
